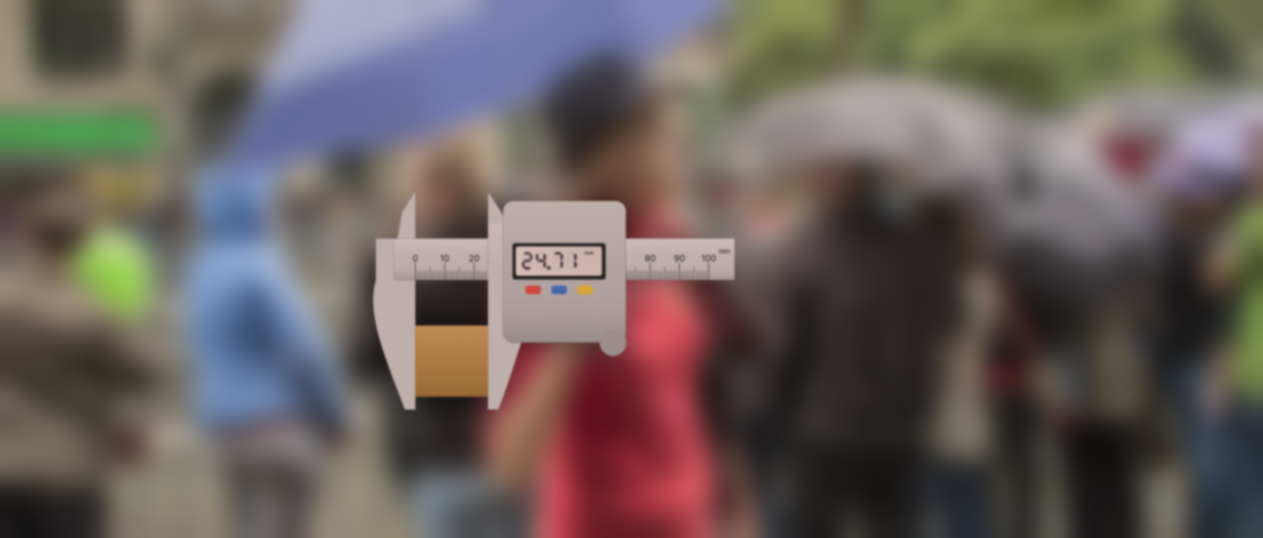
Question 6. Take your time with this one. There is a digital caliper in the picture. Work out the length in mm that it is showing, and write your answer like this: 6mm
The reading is 24.71mm
